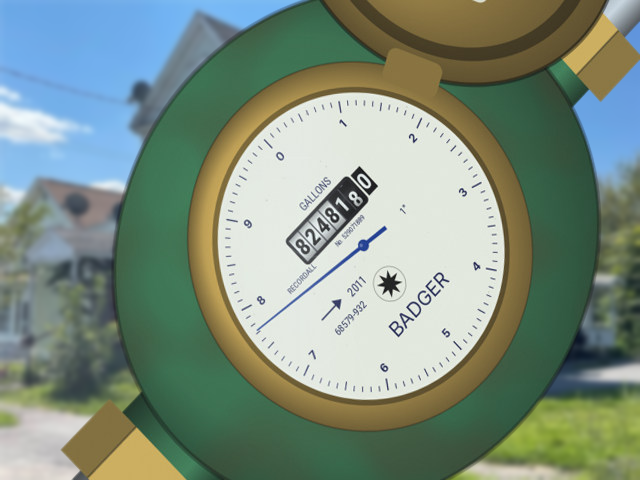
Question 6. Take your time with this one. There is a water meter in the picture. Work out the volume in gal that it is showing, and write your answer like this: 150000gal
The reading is 8248177.7gal
